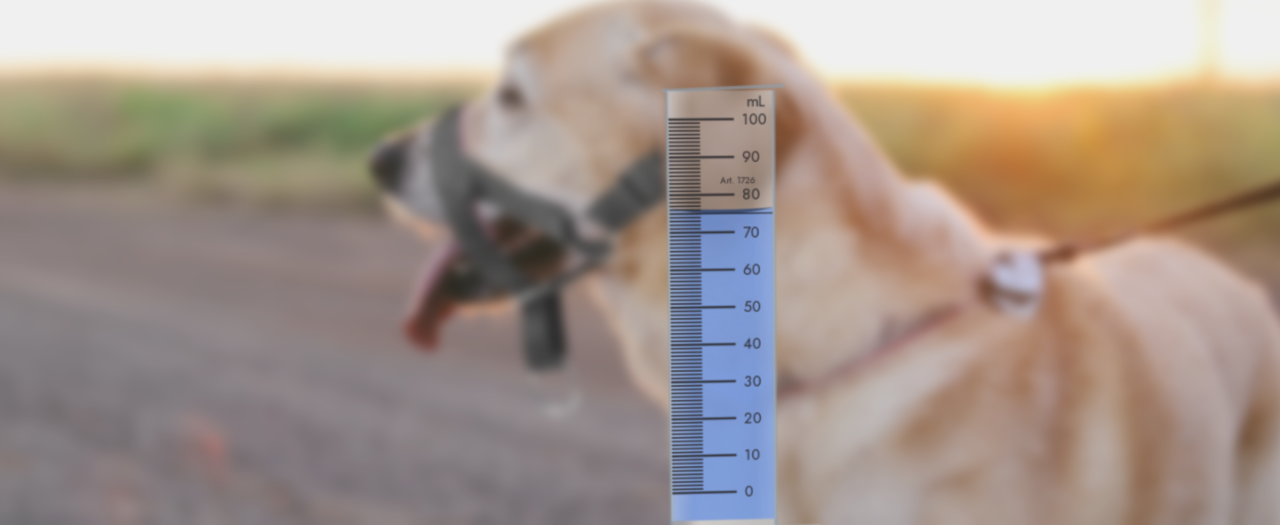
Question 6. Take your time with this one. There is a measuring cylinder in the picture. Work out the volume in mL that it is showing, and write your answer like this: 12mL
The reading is 75mL
